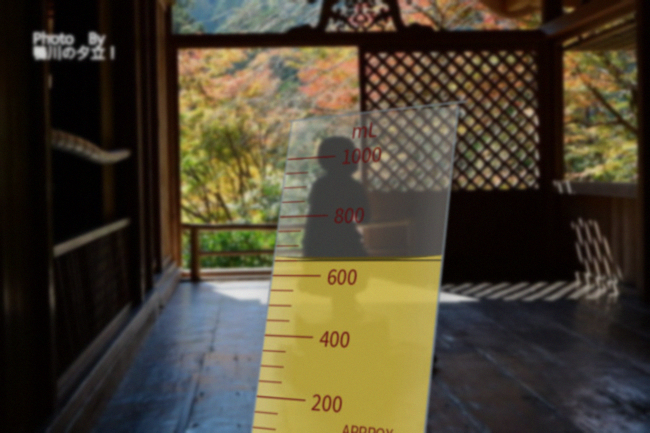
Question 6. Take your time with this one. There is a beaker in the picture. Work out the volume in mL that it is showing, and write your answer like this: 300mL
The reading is 650mL
